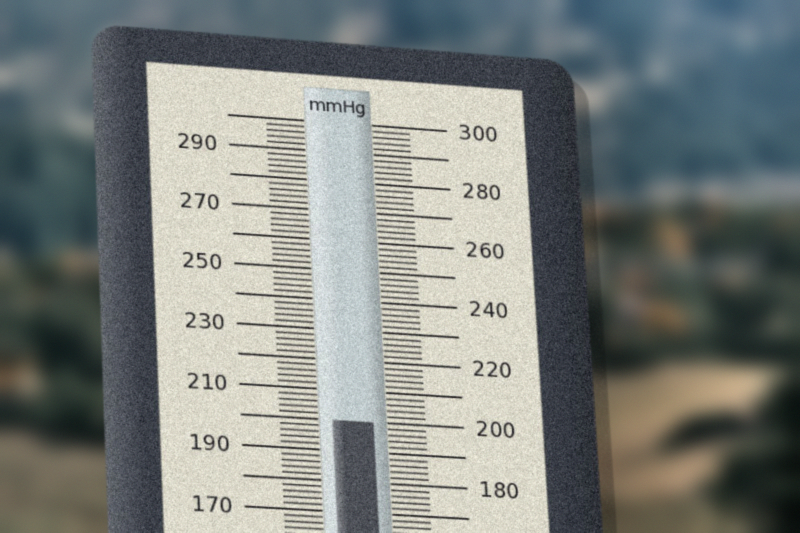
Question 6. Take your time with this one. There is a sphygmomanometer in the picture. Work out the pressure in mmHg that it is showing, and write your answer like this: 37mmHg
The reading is 200mmHg
